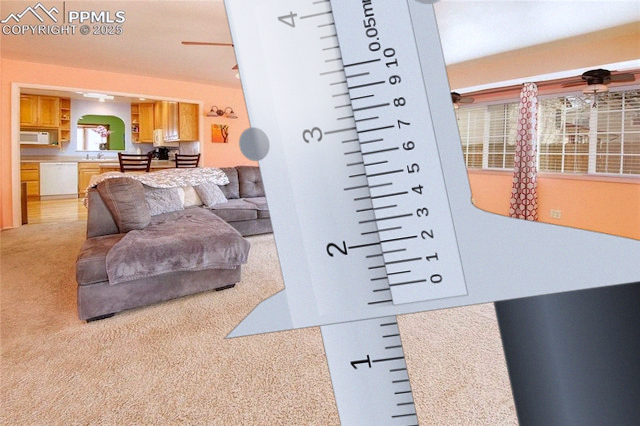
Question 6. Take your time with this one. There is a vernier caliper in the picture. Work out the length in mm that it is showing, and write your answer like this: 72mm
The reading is 16.3mm
